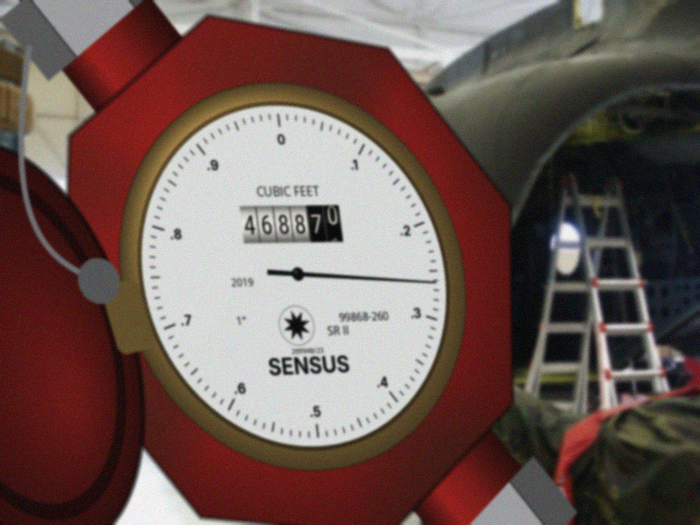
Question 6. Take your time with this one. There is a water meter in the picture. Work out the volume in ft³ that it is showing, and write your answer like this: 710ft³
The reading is 468870.26ft³
